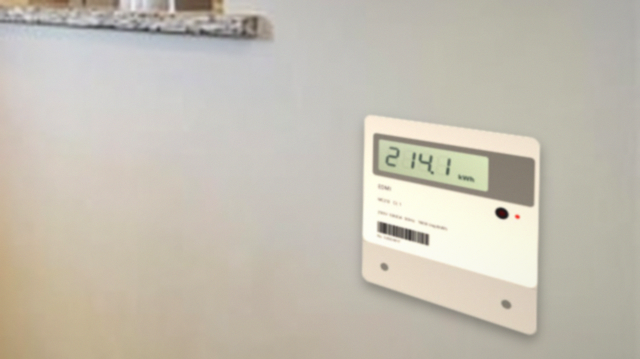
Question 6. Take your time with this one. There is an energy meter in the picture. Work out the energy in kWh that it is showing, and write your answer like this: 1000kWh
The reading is 214.1kWh
